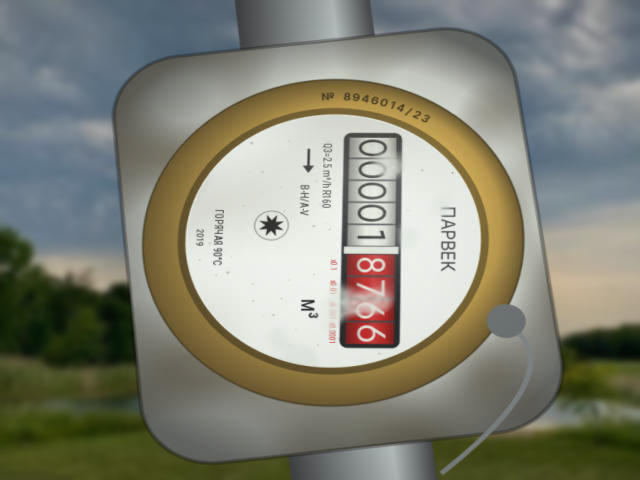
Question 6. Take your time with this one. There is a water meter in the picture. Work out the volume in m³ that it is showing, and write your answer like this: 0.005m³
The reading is 1.8766m³
